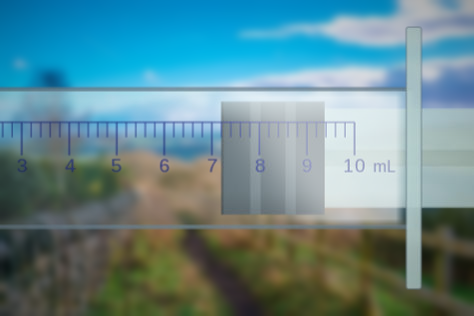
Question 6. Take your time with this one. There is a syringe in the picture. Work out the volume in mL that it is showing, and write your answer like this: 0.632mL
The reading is 7.2mL
